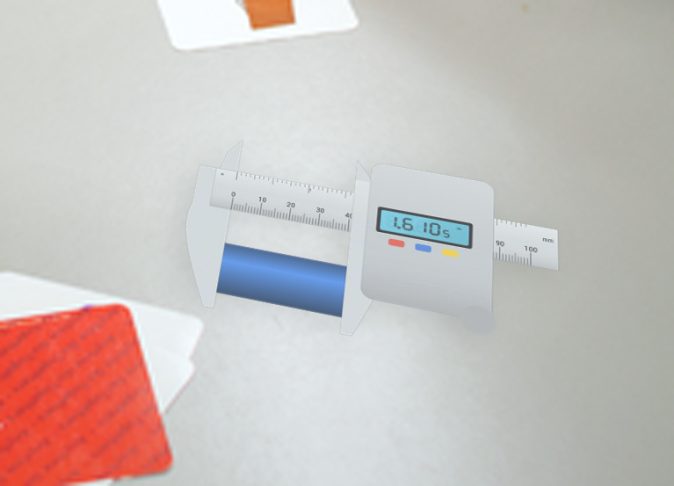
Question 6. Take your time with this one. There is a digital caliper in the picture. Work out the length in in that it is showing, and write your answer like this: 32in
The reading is 1.6105in
